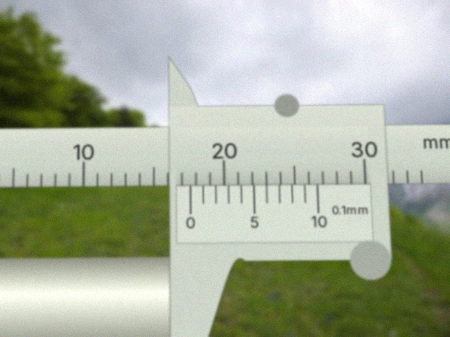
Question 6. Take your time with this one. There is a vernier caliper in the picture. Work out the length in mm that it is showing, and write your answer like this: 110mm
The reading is 17.6mm
